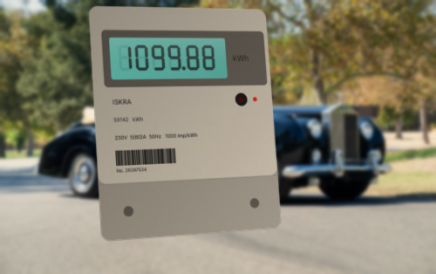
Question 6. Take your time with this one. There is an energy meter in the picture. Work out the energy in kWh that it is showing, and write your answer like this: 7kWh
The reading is 1099.88kWh
